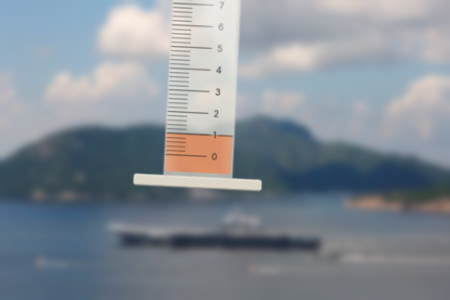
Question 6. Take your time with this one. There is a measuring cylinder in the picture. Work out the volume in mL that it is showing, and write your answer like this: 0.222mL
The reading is 1mL
